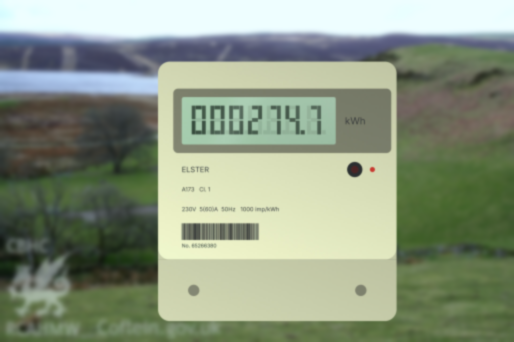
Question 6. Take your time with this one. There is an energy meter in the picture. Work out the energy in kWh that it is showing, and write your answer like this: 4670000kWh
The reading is 274.7kWh
